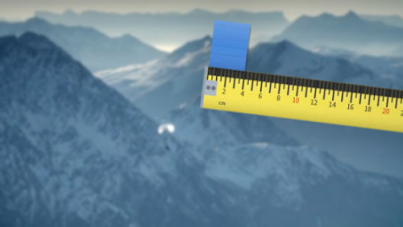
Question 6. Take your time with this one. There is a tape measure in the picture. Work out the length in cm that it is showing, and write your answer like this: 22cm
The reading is 4cm
